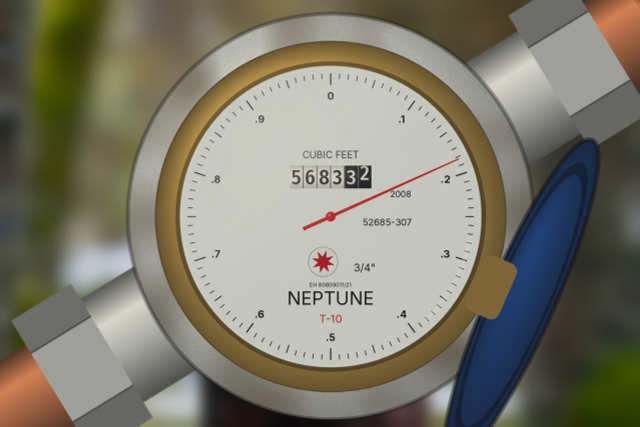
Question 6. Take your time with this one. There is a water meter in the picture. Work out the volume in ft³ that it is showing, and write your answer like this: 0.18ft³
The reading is 568332.18ft³
